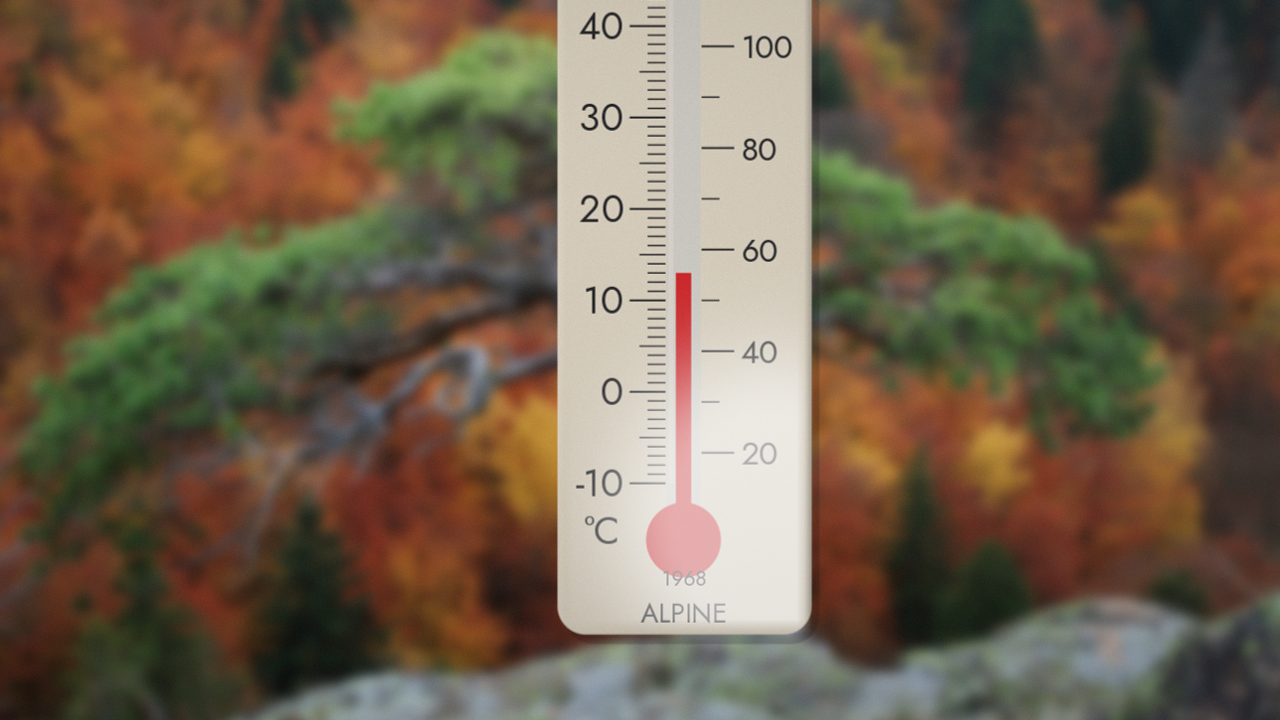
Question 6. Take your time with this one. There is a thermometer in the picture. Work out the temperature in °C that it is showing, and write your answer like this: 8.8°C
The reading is 13°C
